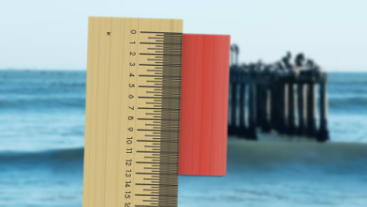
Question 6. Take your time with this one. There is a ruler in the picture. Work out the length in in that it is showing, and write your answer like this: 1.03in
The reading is 13in
